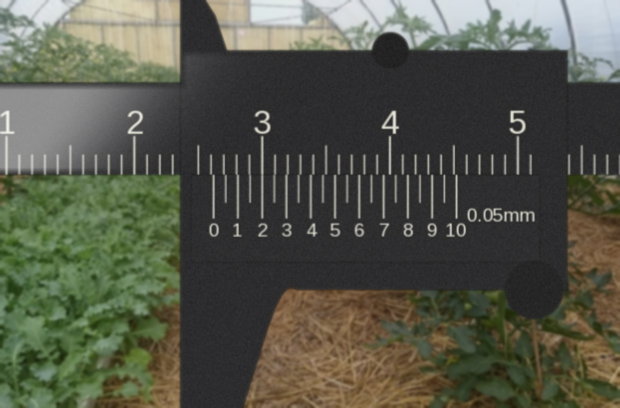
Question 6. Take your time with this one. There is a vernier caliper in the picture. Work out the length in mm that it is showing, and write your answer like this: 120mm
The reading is 26.2mm
